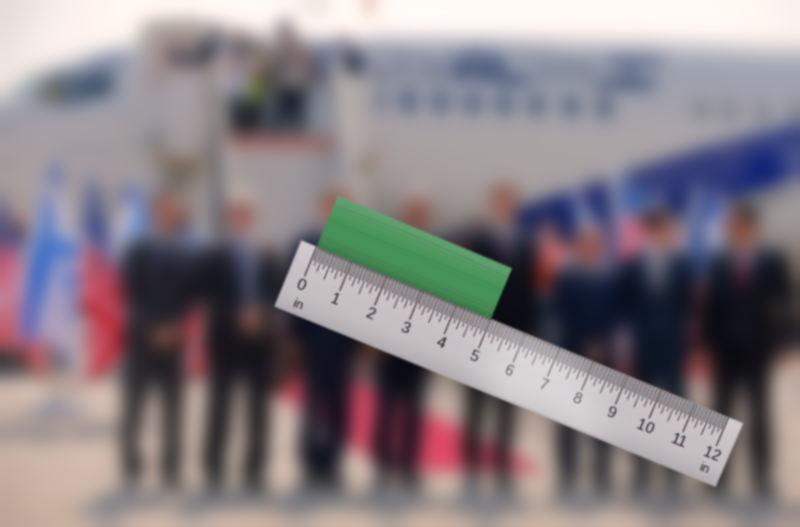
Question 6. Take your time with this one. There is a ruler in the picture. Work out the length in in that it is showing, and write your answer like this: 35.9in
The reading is 5in
